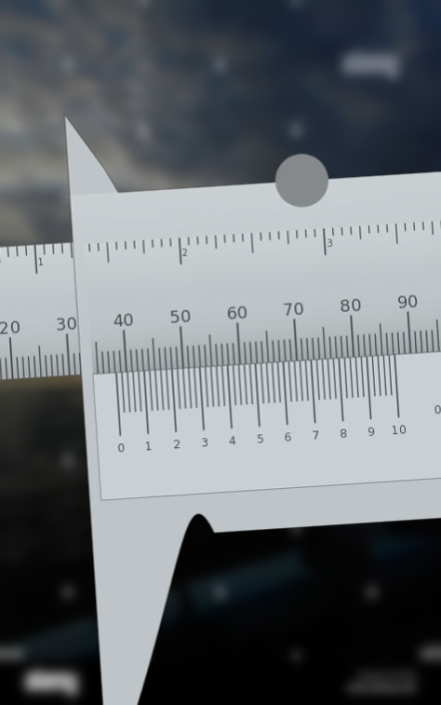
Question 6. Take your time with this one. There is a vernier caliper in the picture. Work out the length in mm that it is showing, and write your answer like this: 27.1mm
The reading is 38.2mm
